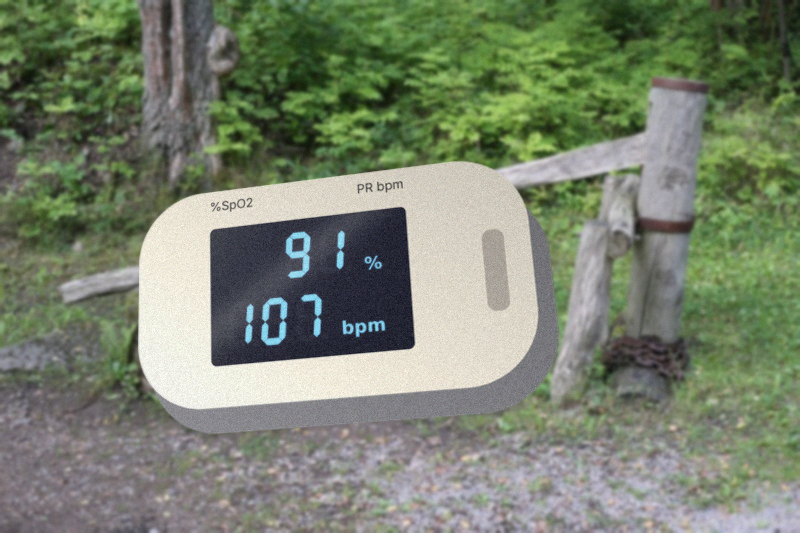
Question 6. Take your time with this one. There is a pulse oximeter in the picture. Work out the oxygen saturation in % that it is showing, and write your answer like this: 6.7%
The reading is 91%
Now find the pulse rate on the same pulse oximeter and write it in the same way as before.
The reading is 107bpm
